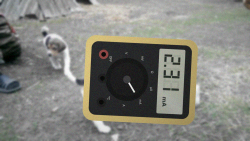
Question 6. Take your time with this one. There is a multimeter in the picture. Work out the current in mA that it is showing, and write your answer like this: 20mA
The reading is 2.31mA
